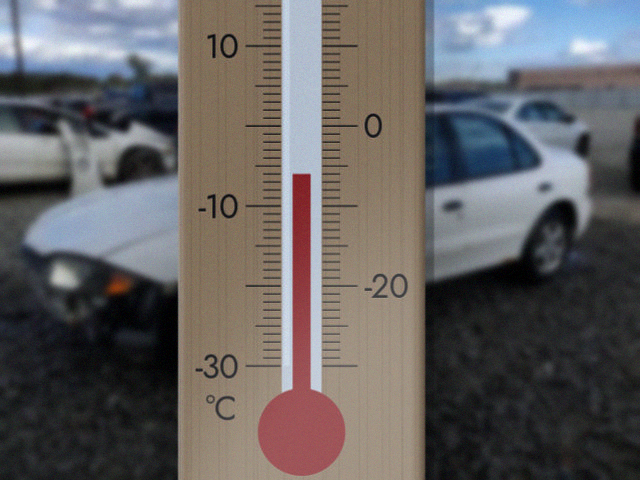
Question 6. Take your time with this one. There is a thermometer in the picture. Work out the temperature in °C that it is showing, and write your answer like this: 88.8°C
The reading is -6°C
